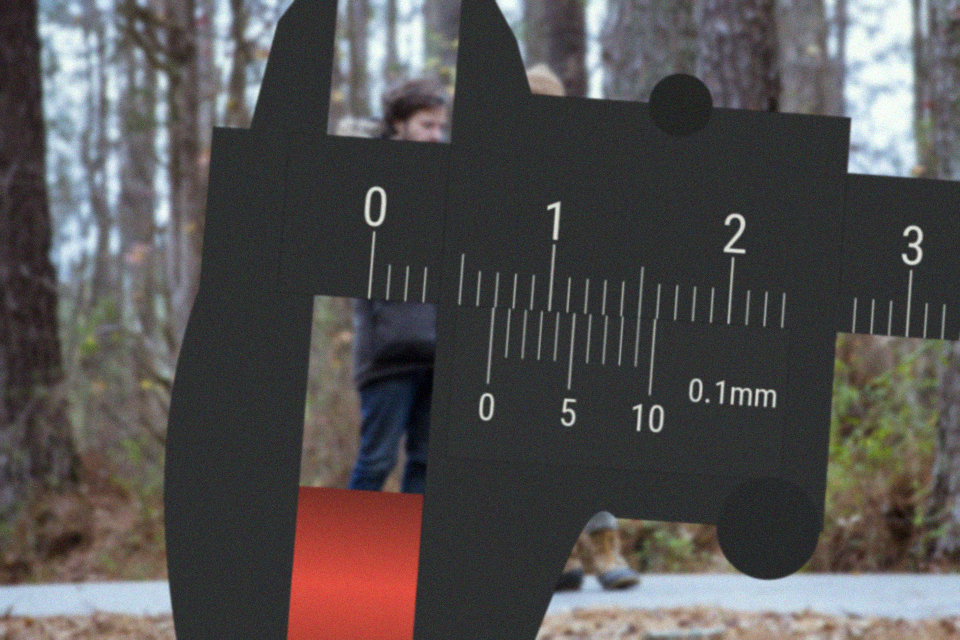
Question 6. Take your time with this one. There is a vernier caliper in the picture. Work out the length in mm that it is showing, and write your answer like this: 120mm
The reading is 6.9mm
